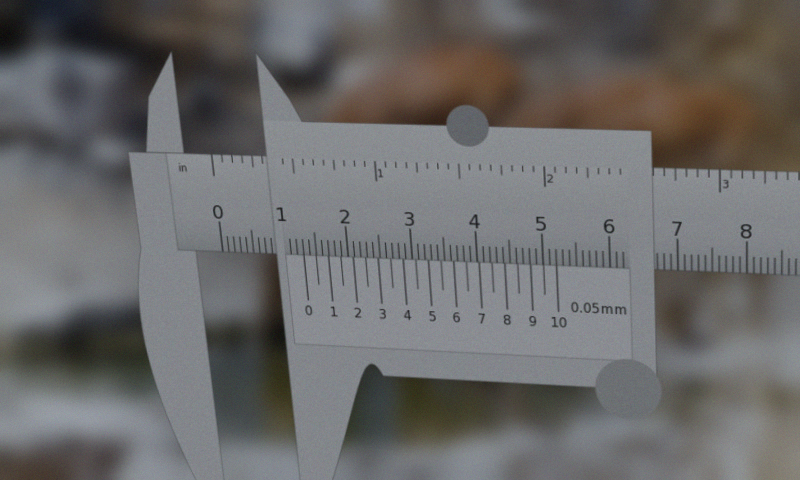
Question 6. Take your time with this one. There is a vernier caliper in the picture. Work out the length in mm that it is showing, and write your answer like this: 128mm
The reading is 13.0mm
